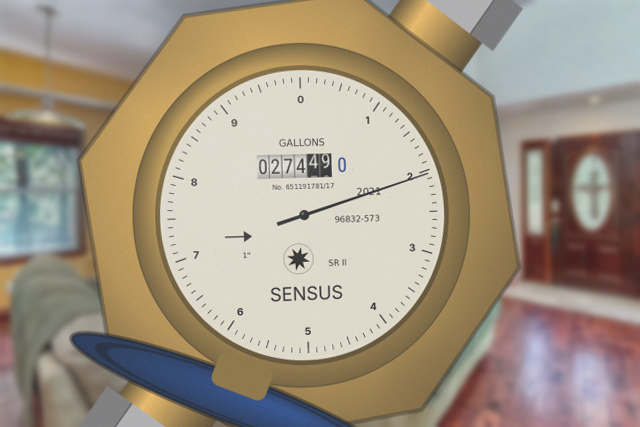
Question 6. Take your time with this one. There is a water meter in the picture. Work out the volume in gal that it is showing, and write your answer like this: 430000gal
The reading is 274492.0gal
